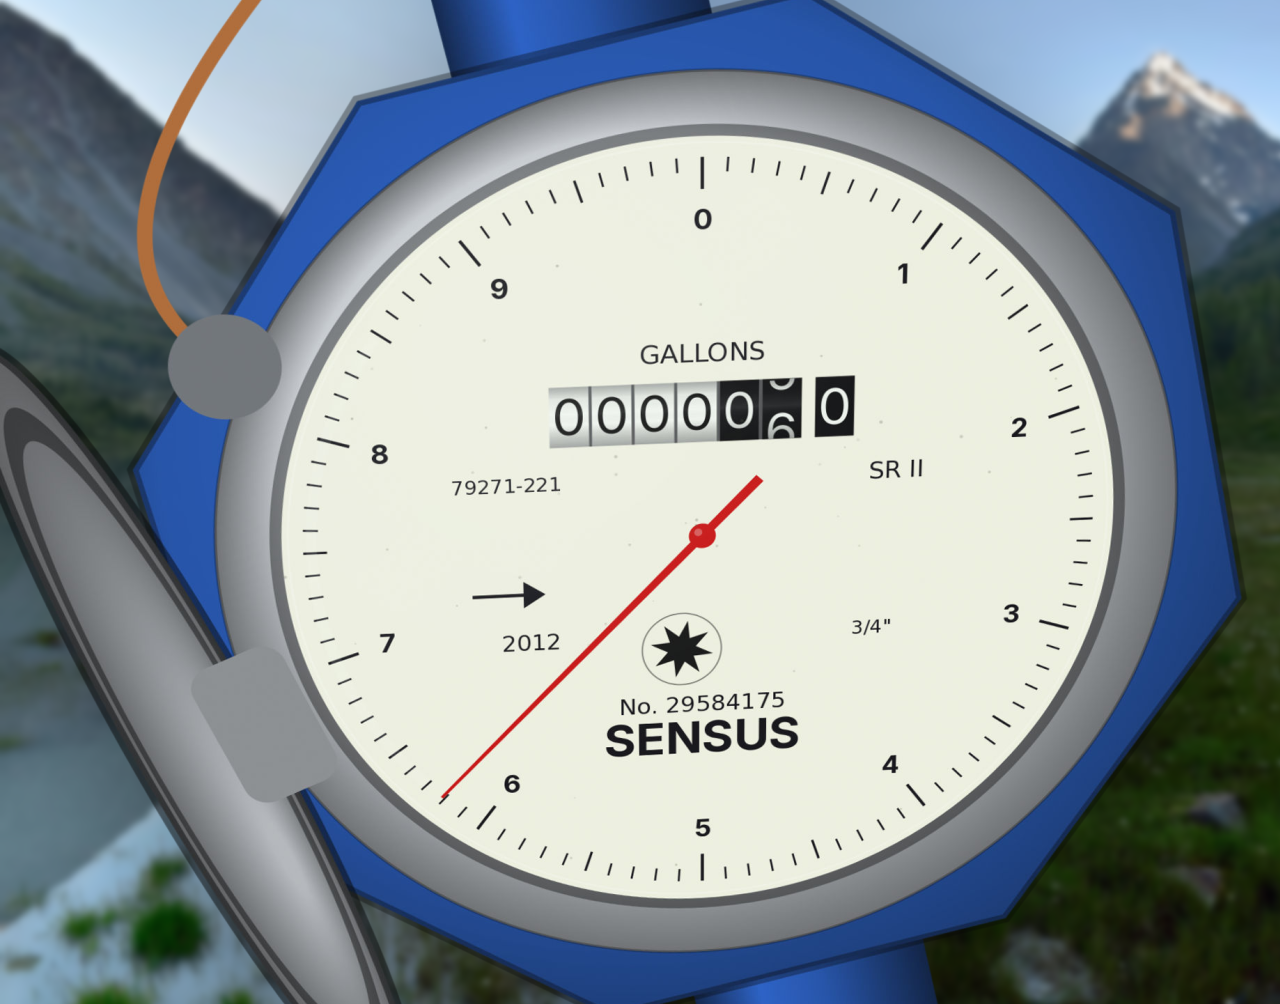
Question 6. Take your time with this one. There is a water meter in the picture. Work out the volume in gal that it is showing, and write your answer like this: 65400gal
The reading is 56.2gal
